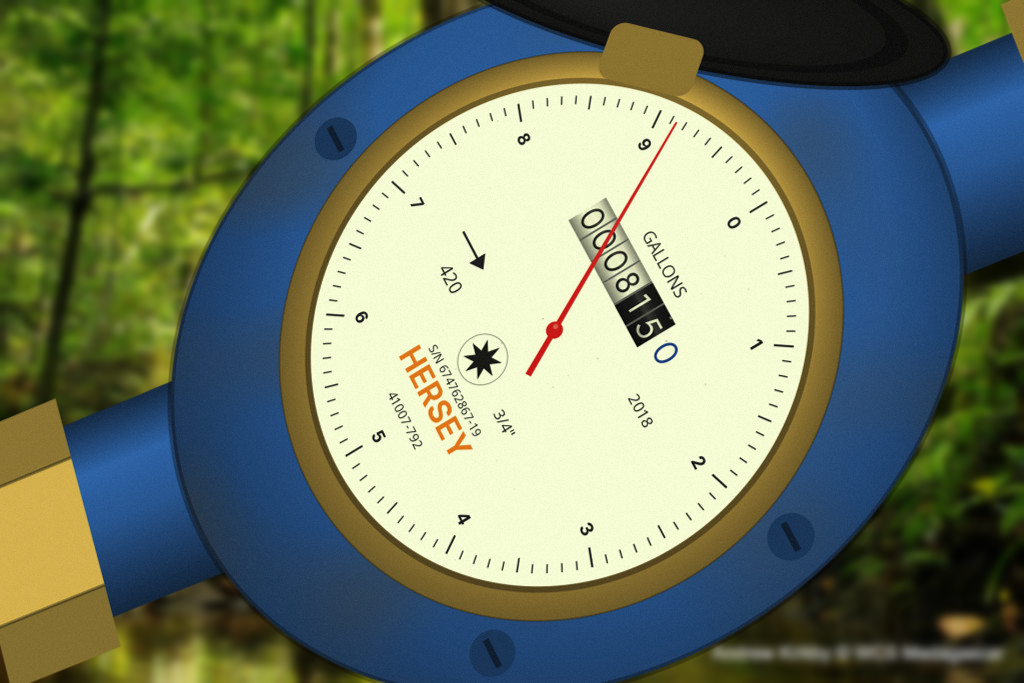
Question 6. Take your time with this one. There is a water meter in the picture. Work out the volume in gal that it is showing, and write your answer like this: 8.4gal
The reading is 8149.1gal
